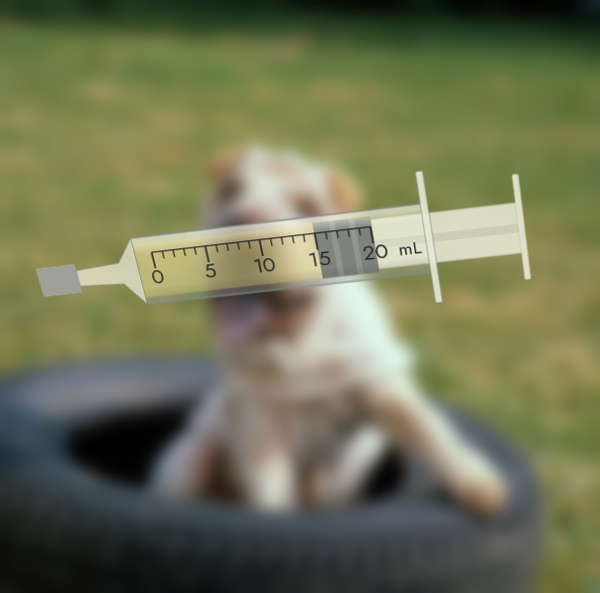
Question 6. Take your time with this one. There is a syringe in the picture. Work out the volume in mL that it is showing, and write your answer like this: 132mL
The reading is 15mL
